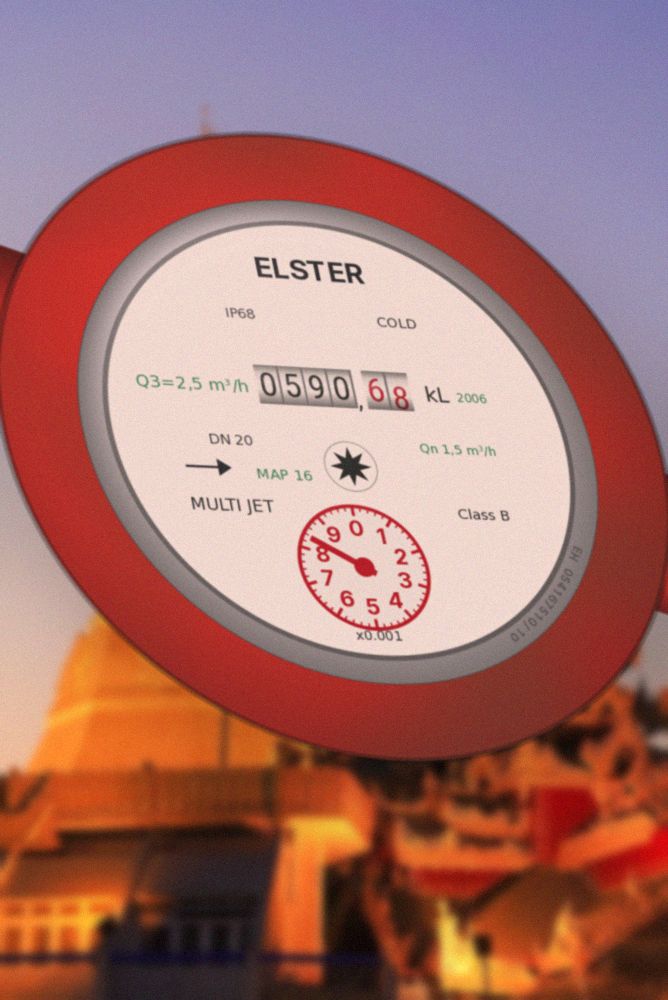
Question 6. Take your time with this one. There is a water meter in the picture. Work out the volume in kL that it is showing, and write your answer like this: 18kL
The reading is 590.678kL
